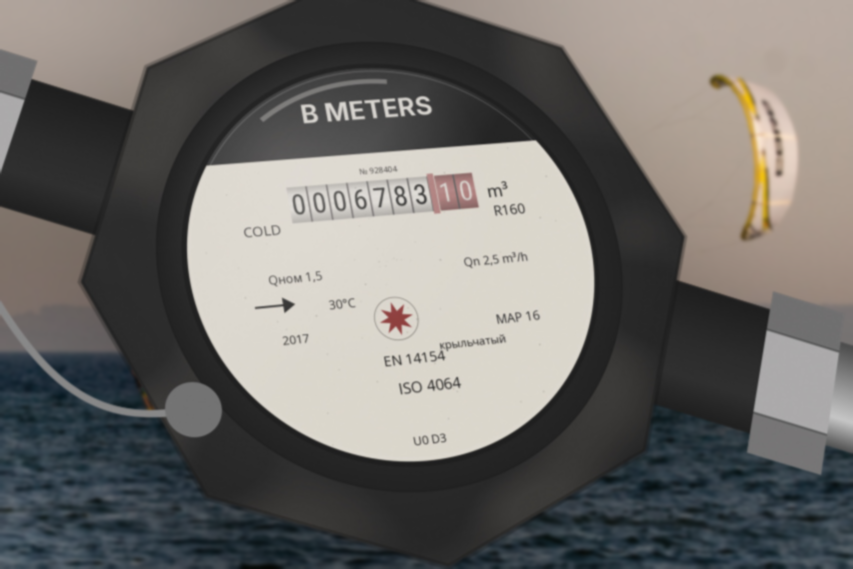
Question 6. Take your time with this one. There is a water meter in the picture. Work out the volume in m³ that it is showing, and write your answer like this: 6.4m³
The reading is 6783.10m³
